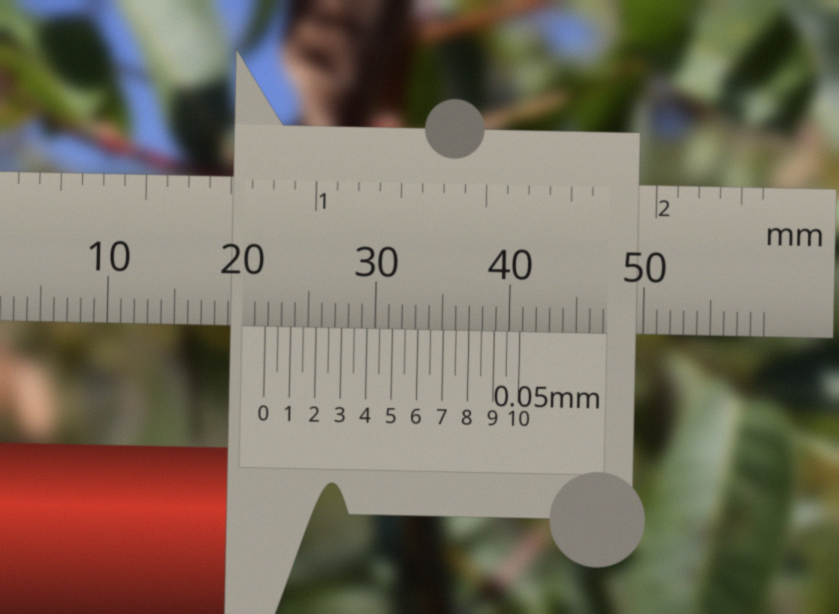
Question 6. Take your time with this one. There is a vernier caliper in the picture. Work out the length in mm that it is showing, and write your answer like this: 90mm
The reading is 21.8mm
